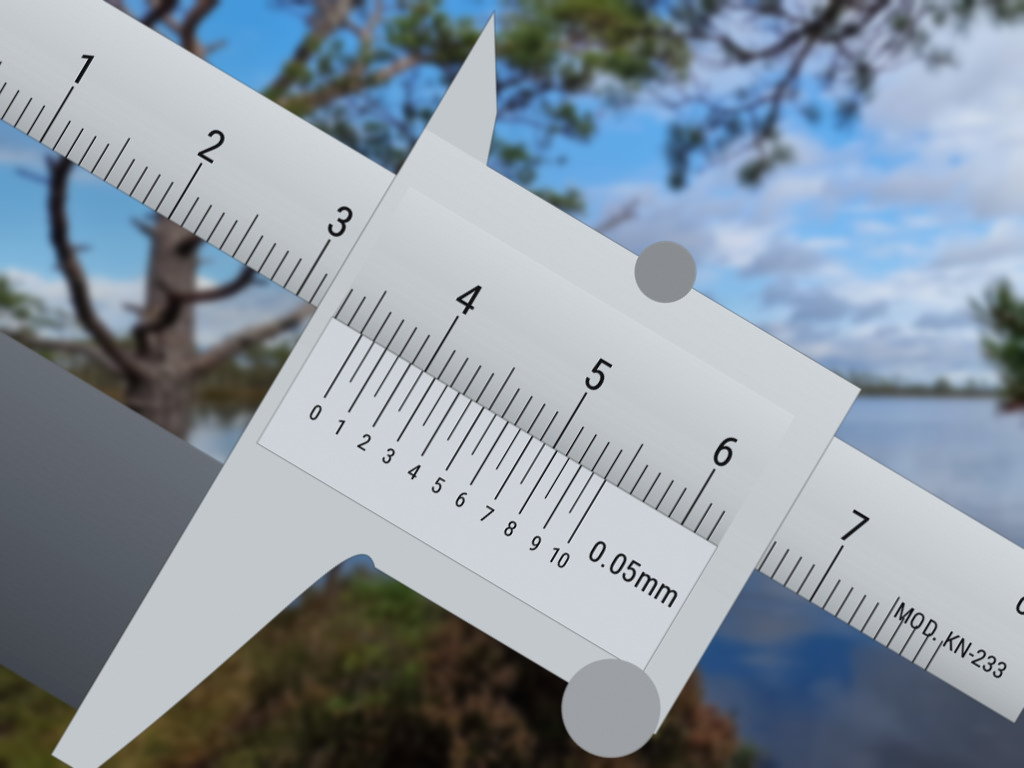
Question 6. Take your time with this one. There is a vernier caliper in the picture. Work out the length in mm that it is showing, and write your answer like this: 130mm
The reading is 35.1mm
